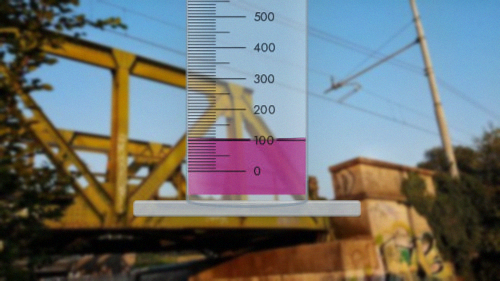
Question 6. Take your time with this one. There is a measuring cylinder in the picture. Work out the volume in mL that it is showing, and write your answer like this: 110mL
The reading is 100mL
